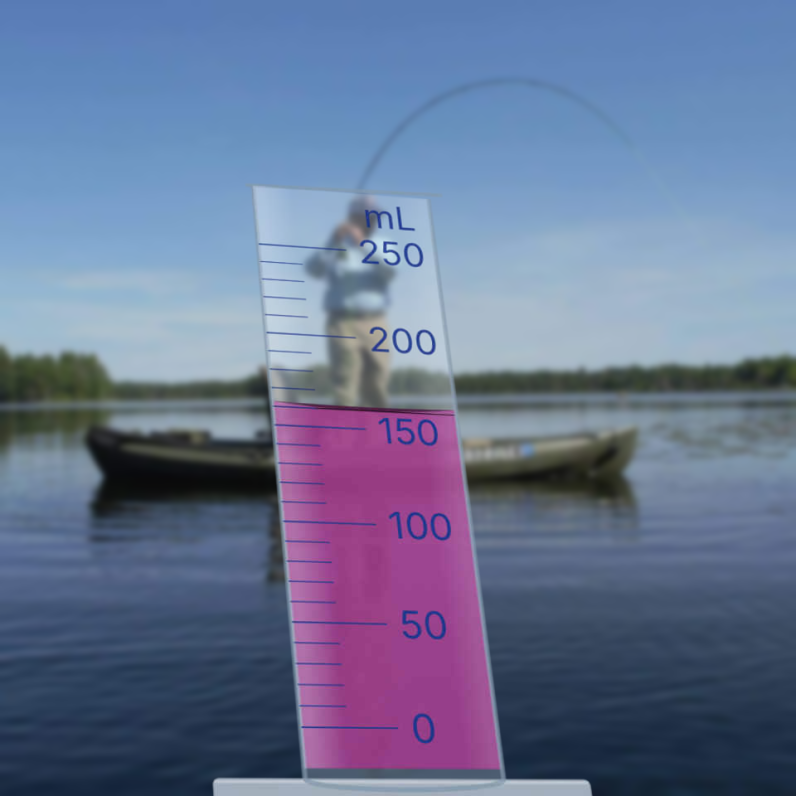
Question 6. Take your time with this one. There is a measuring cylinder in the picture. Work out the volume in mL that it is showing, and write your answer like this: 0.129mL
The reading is 160mL
